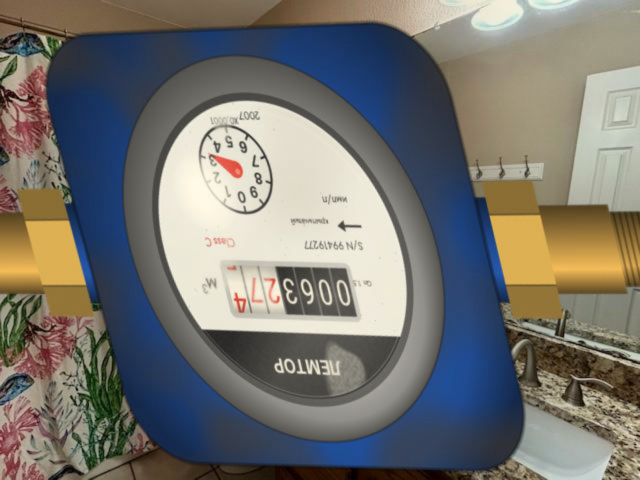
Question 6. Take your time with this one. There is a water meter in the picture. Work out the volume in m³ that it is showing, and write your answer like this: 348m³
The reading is 63.2743m³
